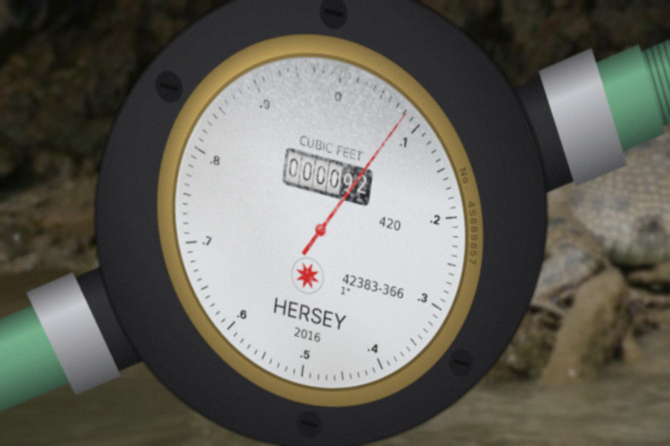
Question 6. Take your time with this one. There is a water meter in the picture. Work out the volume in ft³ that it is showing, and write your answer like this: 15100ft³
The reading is 92.08ft³
